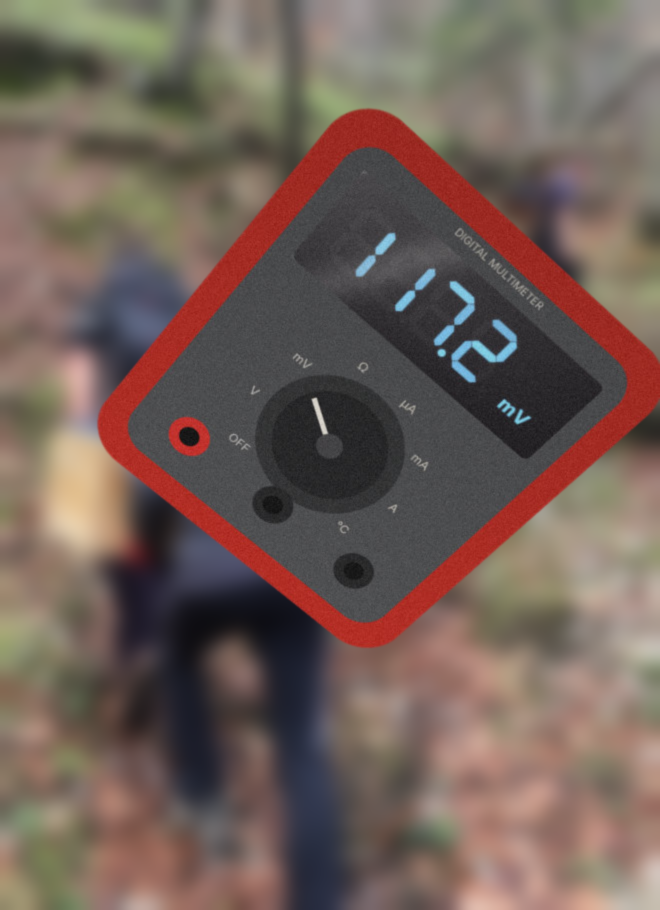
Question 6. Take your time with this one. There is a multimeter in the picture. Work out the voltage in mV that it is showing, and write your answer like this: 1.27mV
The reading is 117.2mV
